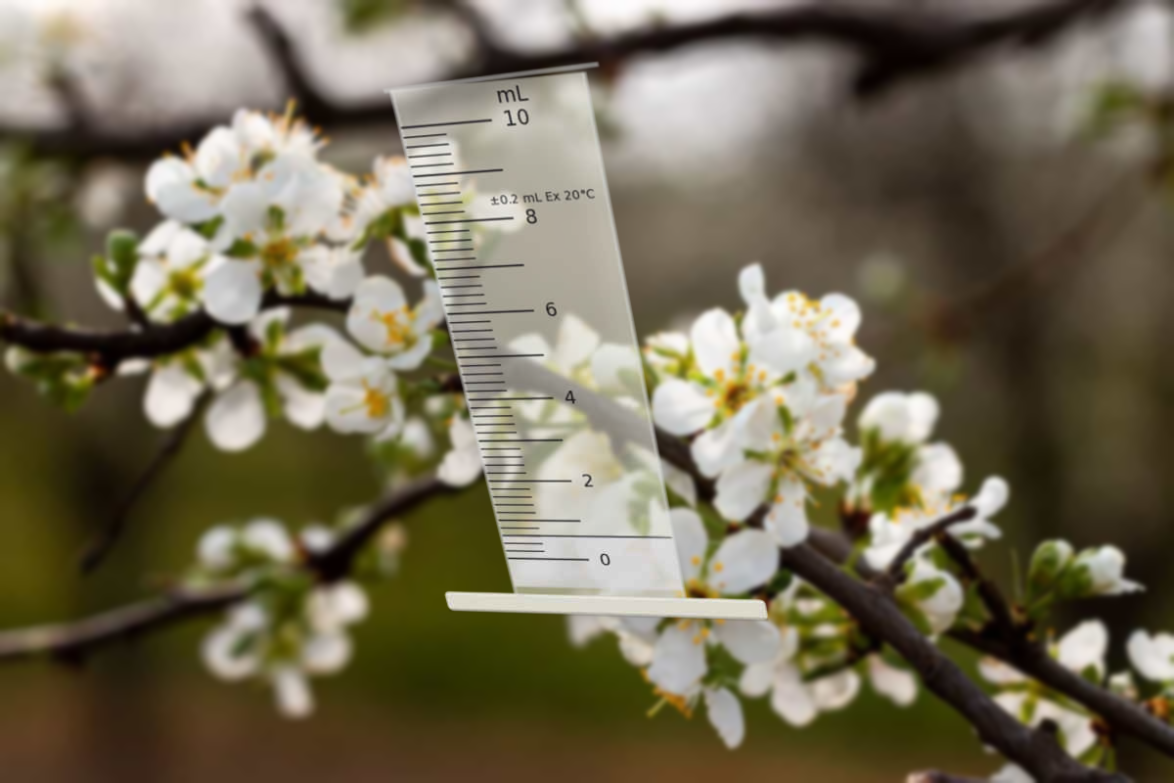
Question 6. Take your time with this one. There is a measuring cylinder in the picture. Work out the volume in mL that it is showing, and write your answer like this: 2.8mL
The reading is 0.6mL
